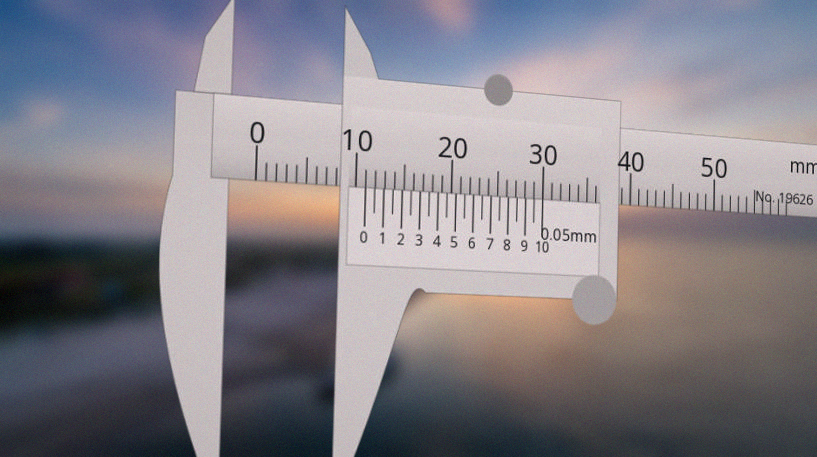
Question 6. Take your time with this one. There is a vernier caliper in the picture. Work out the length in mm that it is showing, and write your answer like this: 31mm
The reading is 11.0mm
